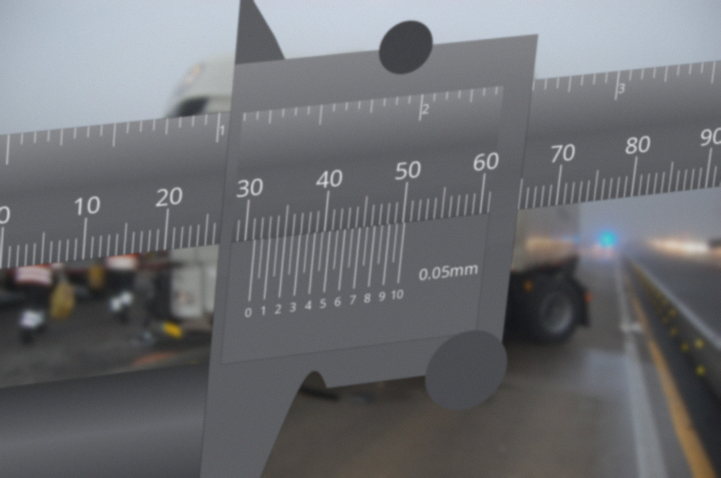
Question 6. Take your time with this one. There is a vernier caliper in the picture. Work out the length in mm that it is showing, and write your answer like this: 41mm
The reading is 31.2mm
